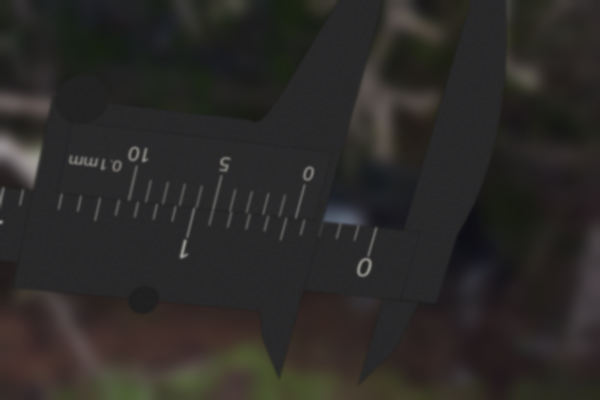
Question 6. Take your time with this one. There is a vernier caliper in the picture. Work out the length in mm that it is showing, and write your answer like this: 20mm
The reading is 4.5mm
